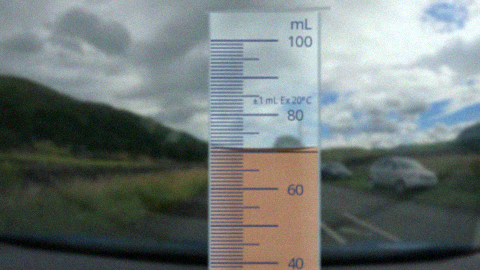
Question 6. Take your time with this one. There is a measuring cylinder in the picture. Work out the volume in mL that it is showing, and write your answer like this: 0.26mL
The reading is 70mL
